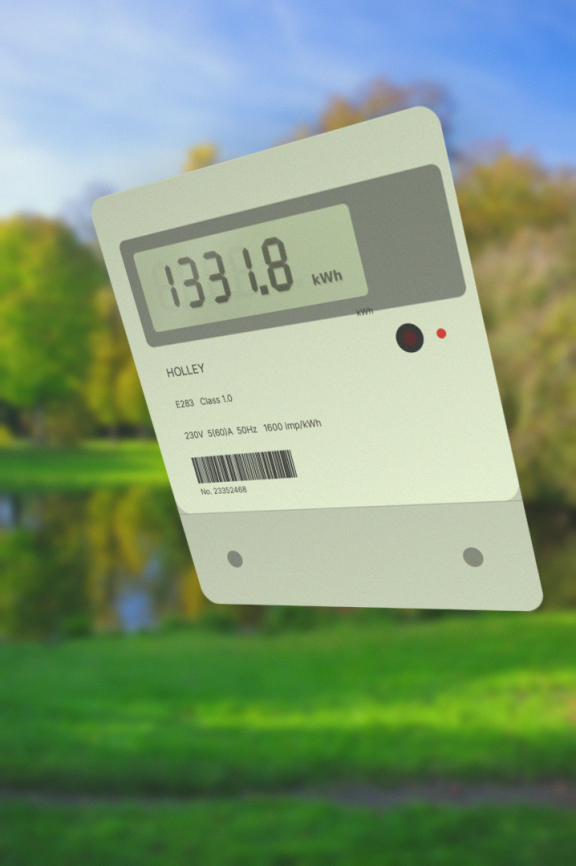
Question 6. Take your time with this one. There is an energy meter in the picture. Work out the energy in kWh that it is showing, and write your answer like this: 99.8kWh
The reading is 1331.8kWh
